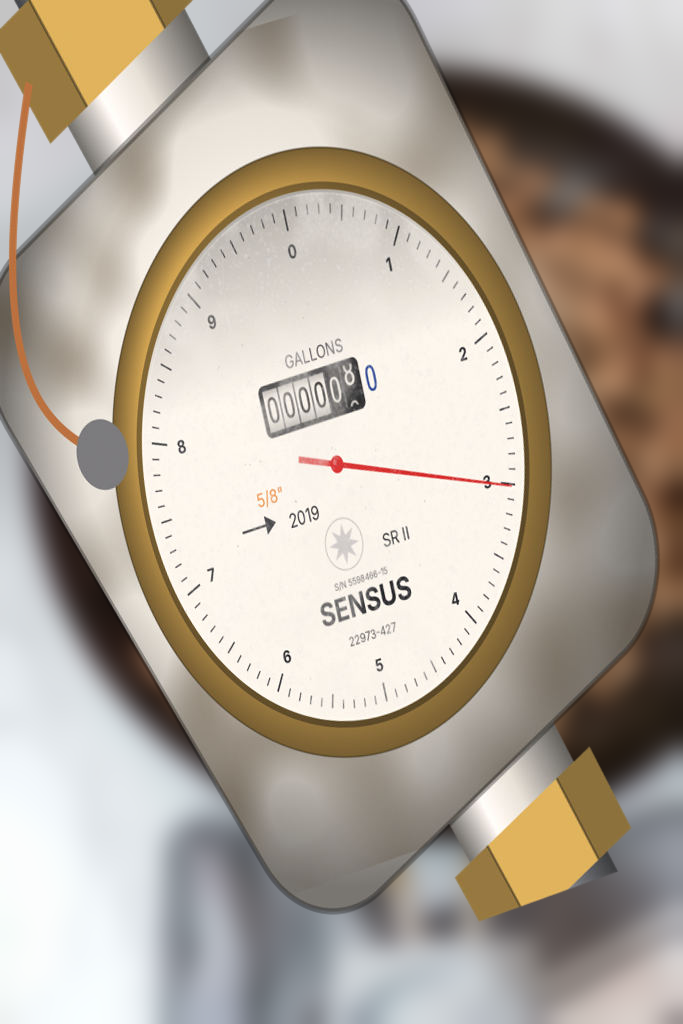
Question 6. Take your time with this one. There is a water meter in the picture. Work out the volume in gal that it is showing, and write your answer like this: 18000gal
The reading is 83.0gal
